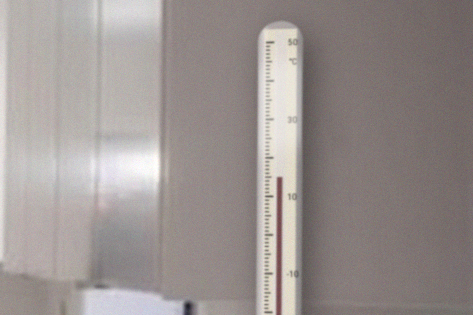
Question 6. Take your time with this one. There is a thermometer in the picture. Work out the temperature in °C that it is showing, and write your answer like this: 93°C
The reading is 15°C
